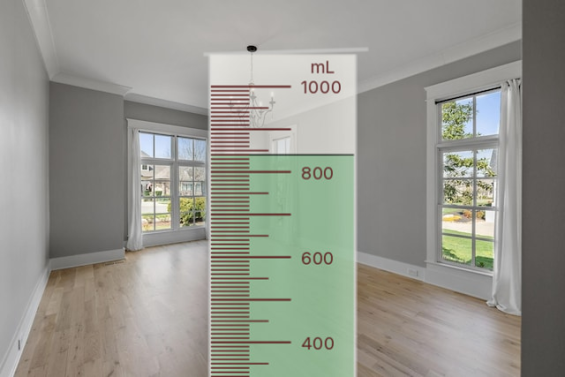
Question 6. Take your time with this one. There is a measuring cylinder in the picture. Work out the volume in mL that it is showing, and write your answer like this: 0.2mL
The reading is 840mL
